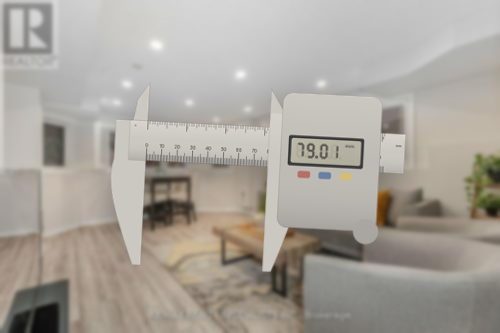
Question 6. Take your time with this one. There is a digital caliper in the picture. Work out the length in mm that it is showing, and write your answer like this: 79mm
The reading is 79.01mm
